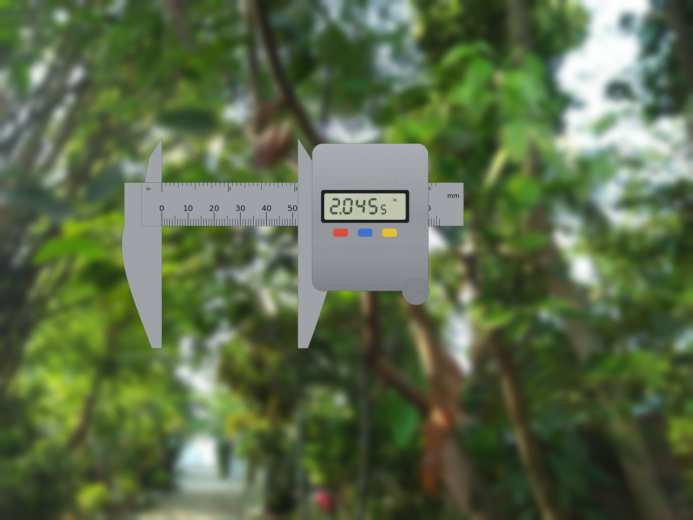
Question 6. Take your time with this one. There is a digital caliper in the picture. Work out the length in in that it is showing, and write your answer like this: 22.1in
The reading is 2.0455in
